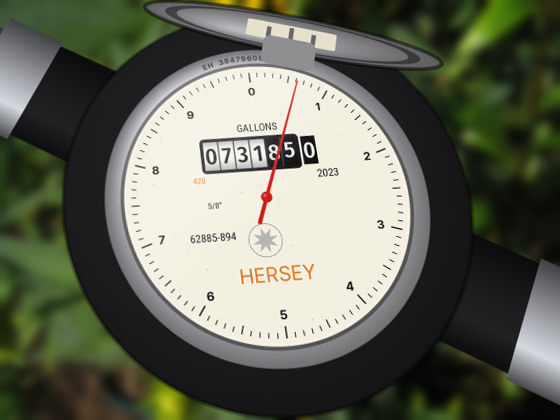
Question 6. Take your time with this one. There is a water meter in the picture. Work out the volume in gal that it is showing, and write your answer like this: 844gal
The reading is 731850.6gal
